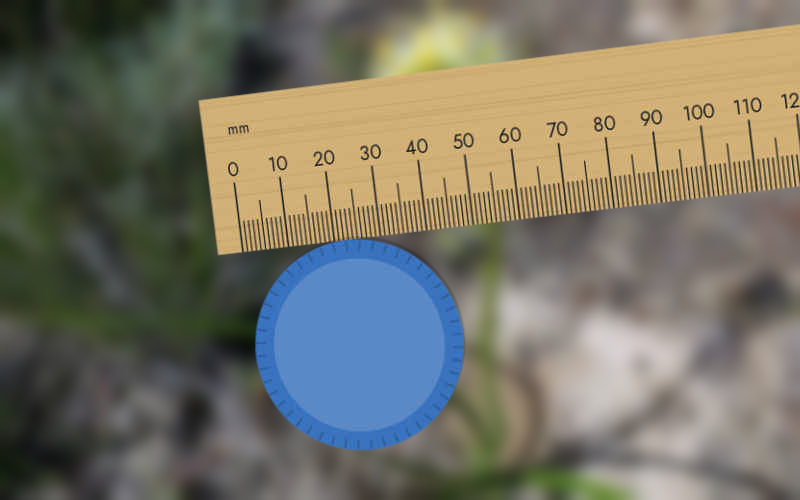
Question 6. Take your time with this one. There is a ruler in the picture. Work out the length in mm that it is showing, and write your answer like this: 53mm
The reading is 45mm
